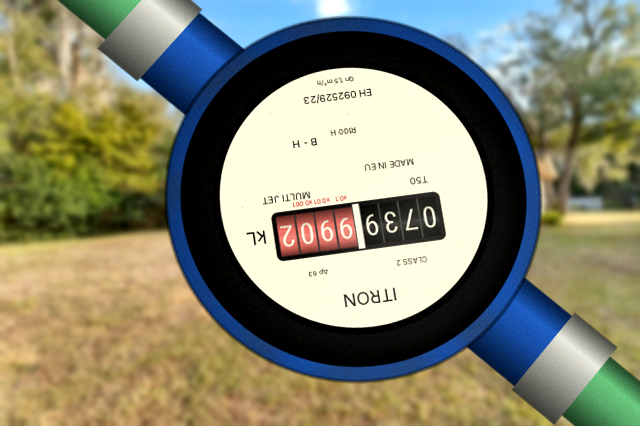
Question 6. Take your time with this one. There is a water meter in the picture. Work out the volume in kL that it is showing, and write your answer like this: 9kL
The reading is 739.9902kL
